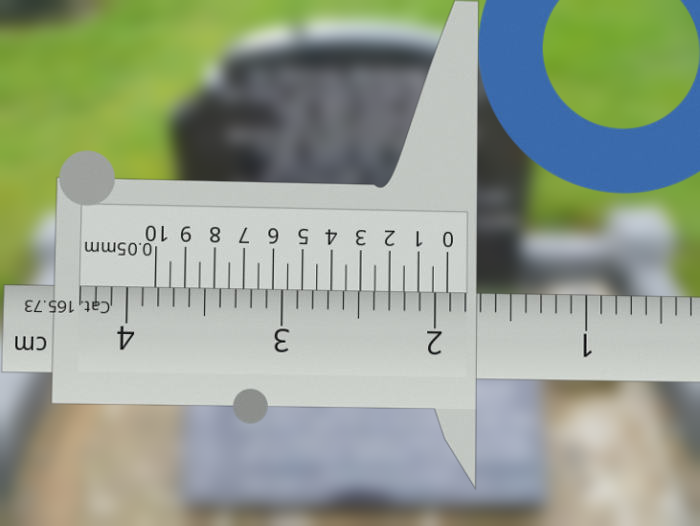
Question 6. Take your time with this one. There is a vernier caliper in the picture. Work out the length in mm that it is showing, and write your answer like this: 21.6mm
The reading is 19.2mm
